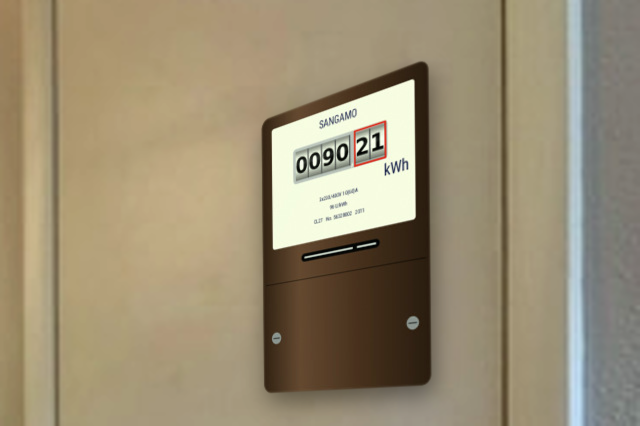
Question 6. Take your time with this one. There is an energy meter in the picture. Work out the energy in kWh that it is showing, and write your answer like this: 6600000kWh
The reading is 90.21kWh
